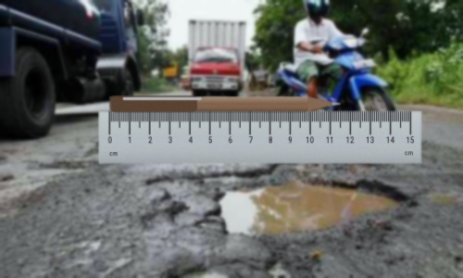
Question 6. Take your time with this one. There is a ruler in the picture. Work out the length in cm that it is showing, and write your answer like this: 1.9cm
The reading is 11.5cm
